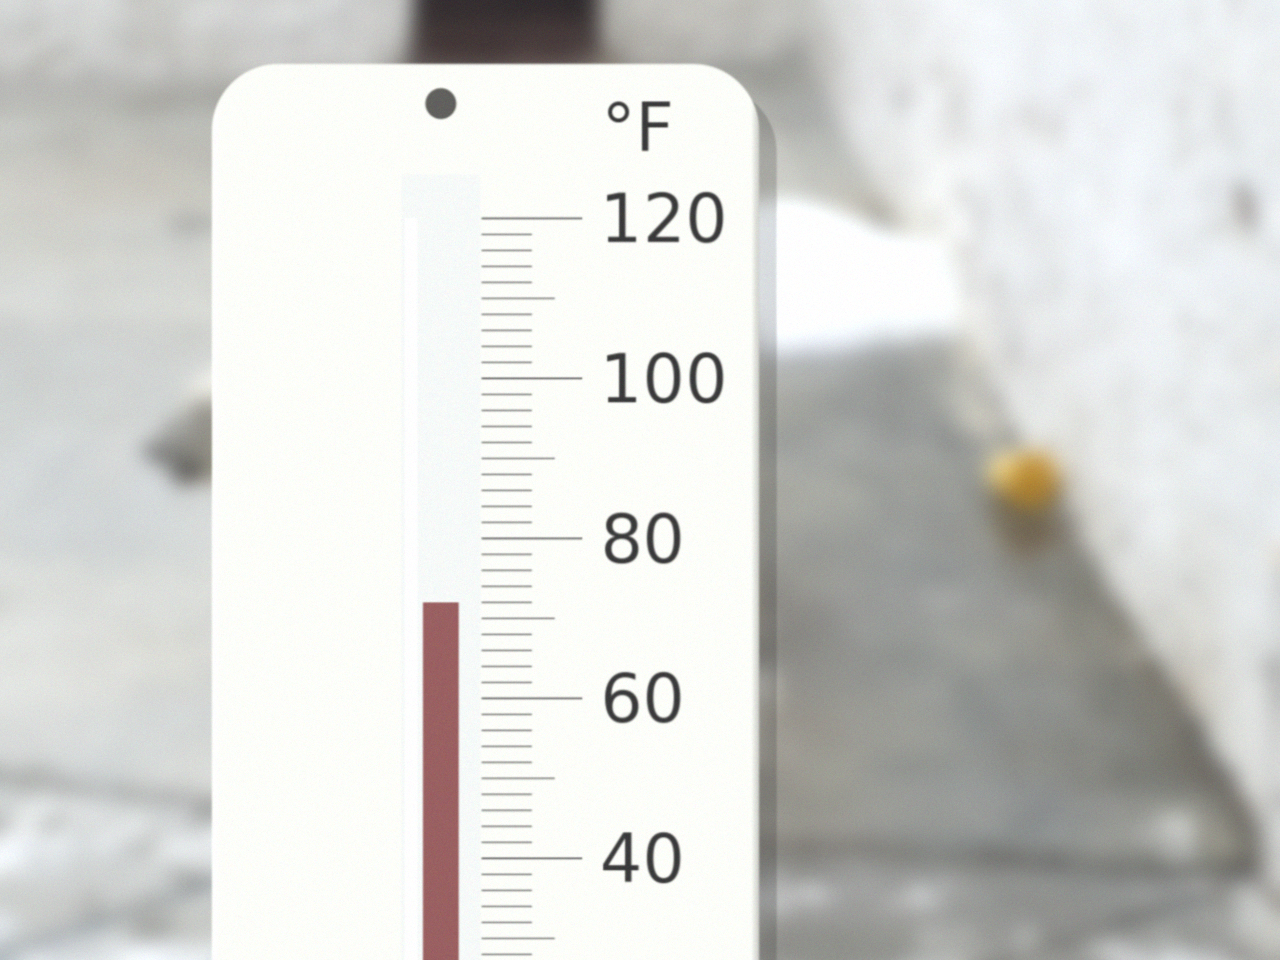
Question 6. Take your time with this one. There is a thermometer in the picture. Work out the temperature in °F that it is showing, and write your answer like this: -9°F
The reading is 72°F
